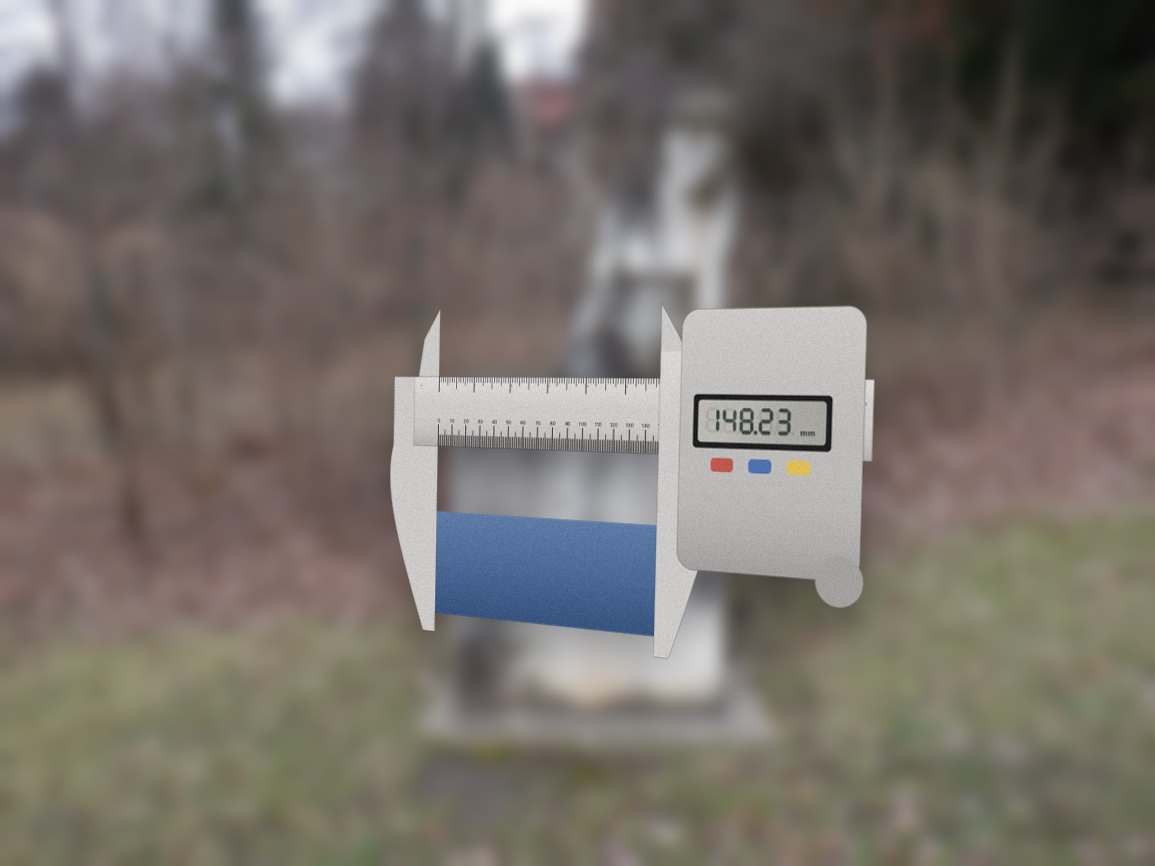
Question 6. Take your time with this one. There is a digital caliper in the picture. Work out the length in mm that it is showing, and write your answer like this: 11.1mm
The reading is 148.23mm
